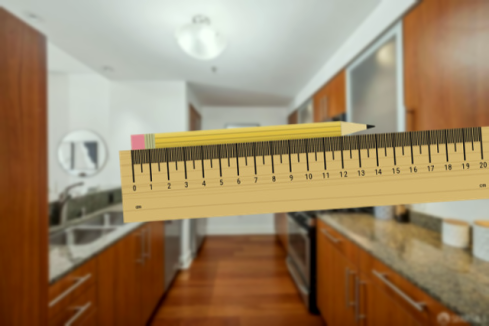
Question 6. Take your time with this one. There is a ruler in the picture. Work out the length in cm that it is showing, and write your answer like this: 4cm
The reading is 14cm
